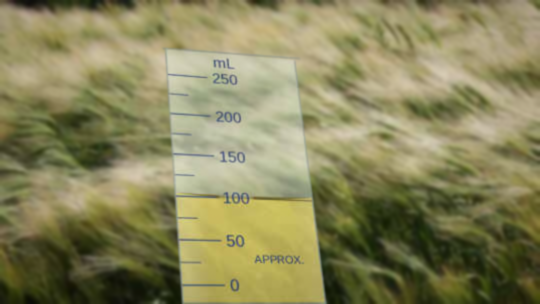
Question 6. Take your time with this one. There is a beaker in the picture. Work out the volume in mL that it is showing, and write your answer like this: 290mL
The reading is 100mL
